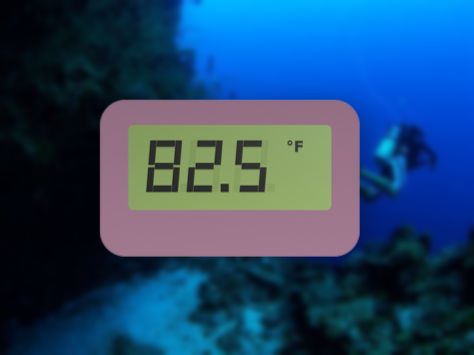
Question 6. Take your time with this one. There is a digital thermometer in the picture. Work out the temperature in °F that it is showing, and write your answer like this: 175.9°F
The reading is 82.5°F
